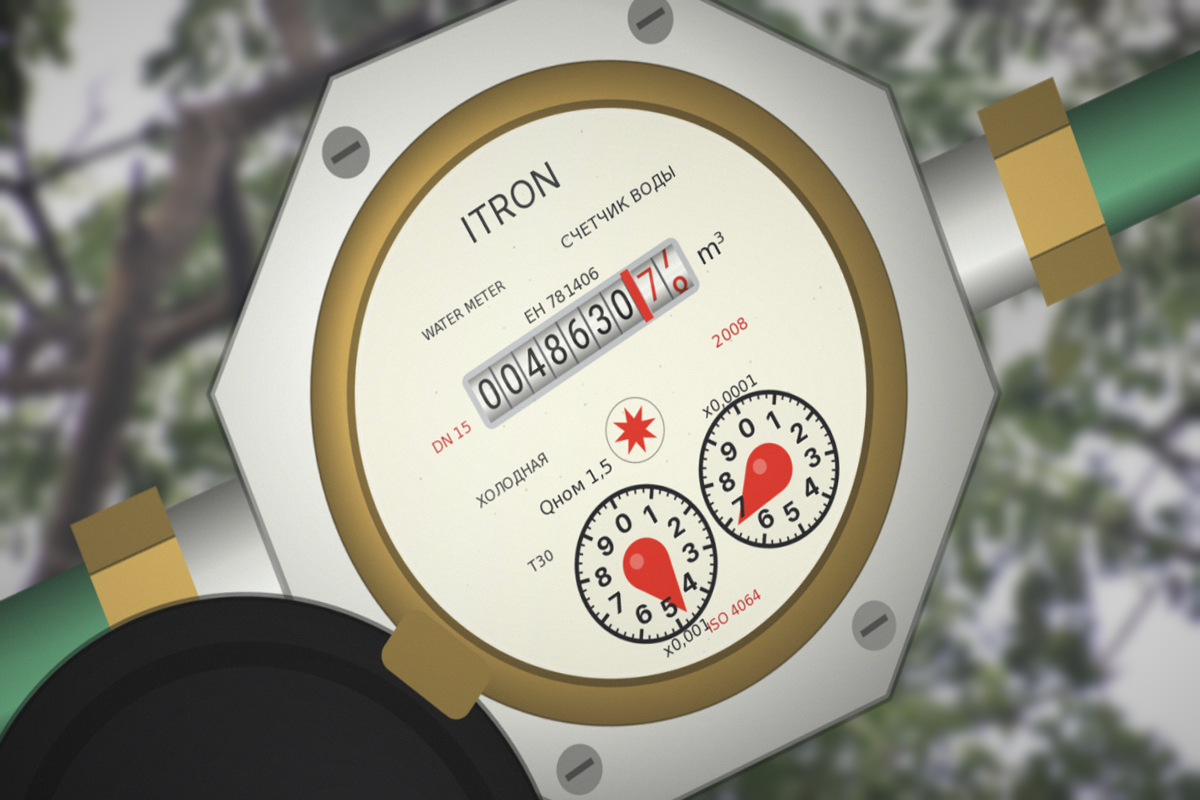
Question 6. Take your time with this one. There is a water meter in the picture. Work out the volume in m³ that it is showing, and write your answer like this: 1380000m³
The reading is 48630.7746m³
